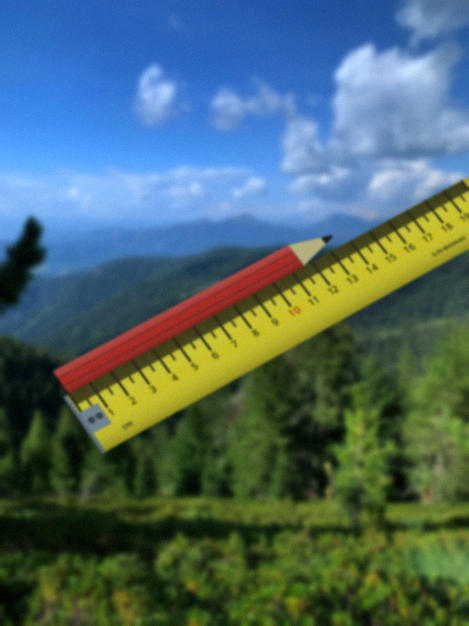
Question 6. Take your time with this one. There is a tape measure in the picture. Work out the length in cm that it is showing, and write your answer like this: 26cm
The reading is 13.5cm
